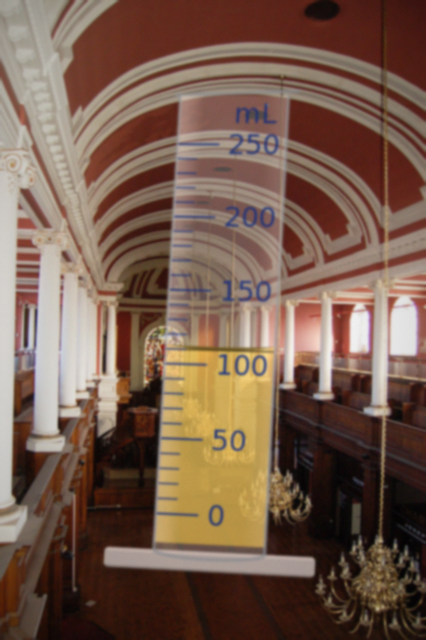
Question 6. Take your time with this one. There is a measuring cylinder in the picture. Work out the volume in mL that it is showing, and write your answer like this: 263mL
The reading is 110mL
